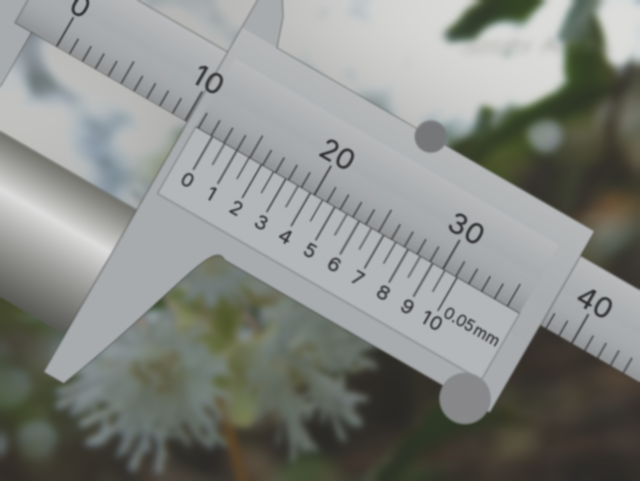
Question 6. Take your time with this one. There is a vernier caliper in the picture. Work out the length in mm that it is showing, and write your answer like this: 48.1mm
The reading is 12.1mm
